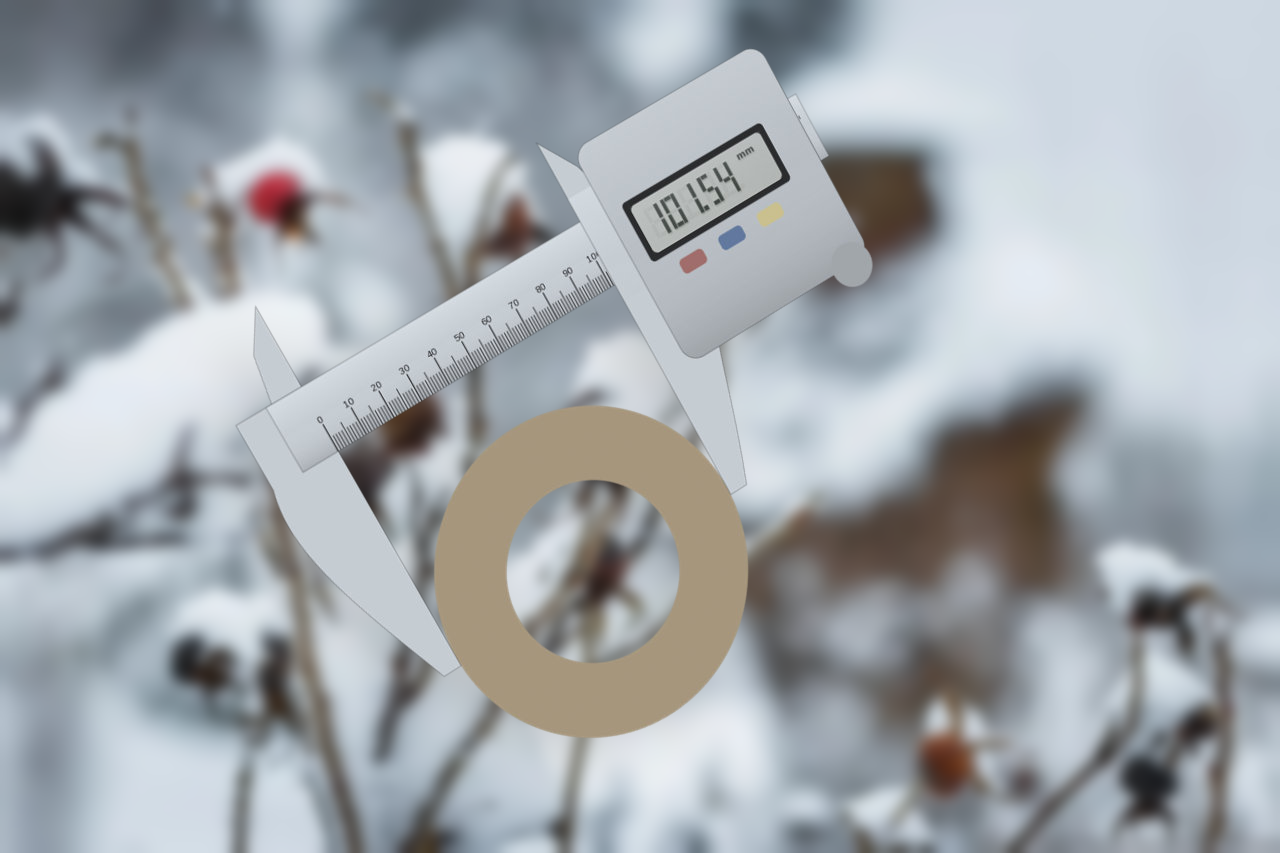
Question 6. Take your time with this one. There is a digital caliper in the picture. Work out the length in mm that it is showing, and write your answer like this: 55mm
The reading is 101.54mm
